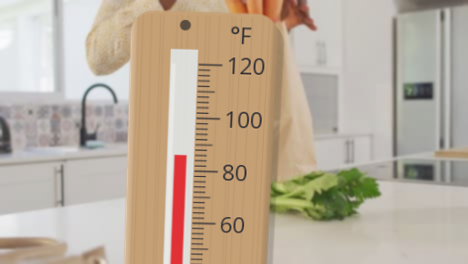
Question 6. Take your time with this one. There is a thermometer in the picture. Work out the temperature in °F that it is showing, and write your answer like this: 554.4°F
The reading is 86°F
